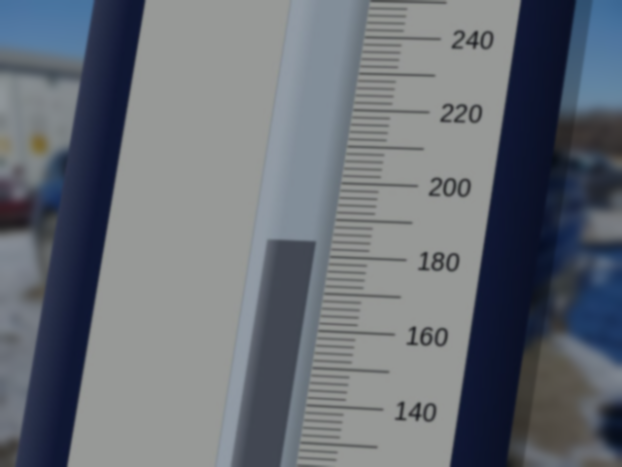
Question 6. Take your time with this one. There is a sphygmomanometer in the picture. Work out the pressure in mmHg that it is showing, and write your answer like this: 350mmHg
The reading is 184mmHg
